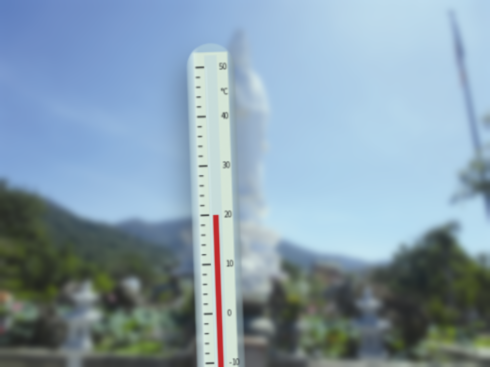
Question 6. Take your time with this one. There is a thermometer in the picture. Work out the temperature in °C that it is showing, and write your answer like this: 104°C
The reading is 20°C
